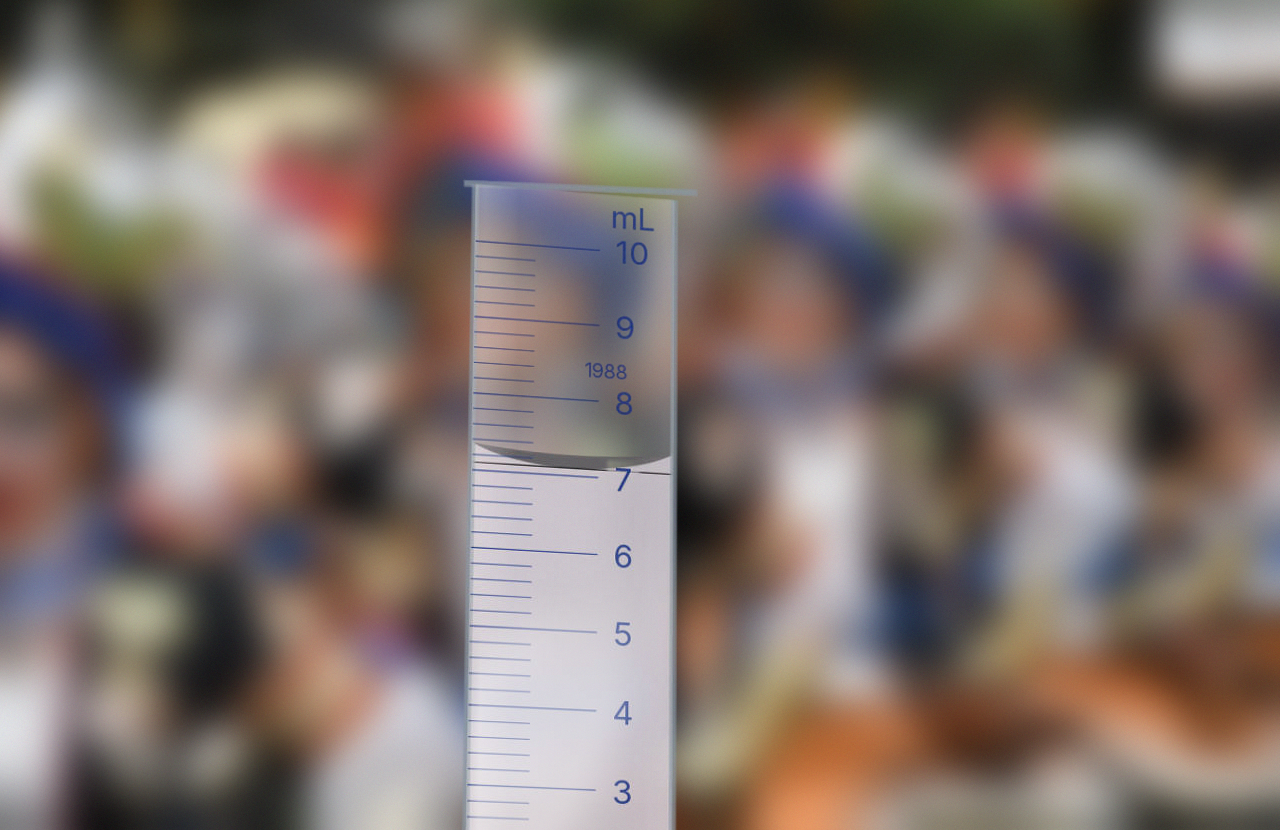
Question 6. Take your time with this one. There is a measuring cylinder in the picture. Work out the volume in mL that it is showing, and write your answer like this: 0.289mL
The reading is 7.1mL
